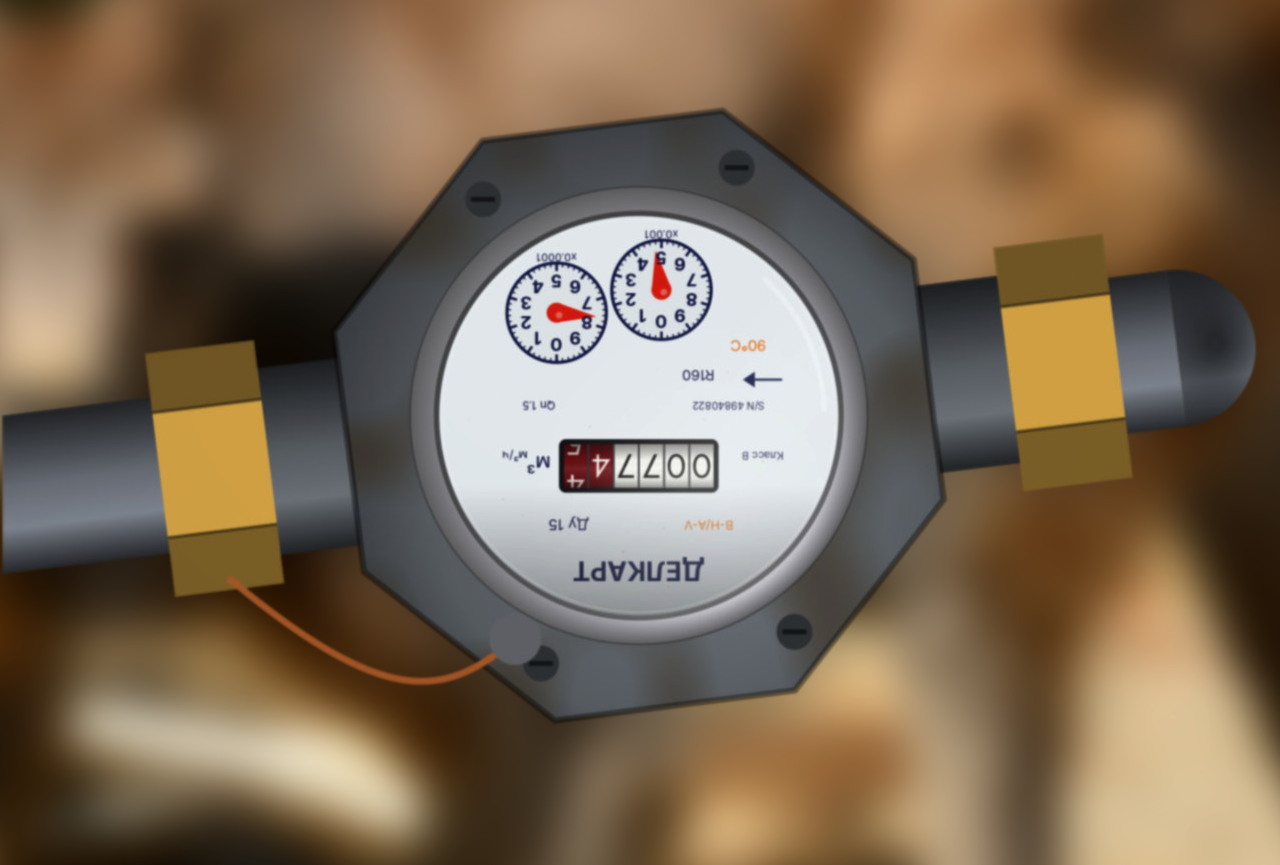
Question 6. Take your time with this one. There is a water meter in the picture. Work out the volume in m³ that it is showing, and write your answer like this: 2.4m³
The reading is 77.4447m³
